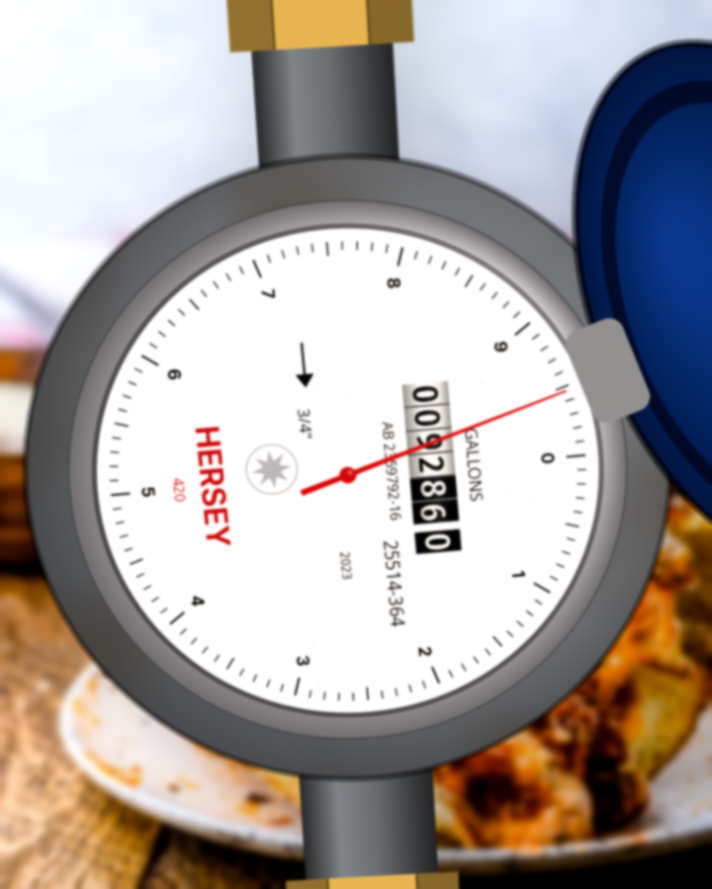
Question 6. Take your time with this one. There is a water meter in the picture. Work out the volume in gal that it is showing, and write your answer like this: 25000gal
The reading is 92859.5gal
